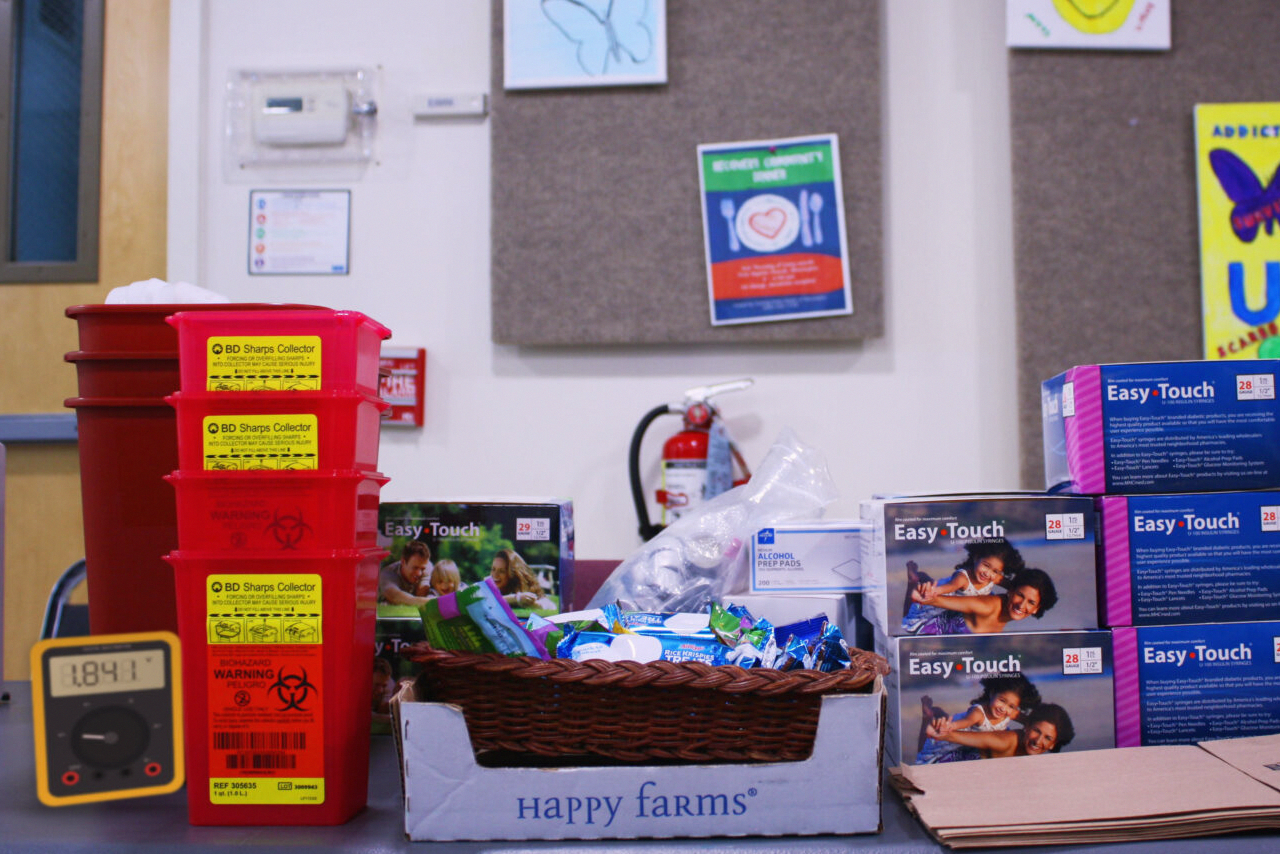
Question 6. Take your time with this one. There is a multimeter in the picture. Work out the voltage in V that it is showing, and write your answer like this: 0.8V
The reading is 1.841V
